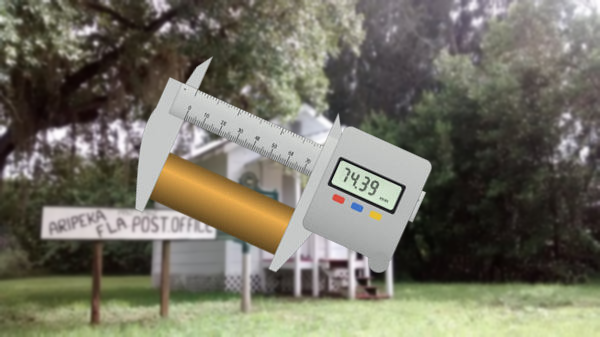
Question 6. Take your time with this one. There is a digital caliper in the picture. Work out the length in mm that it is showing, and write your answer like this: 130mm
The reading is 74.39mm
